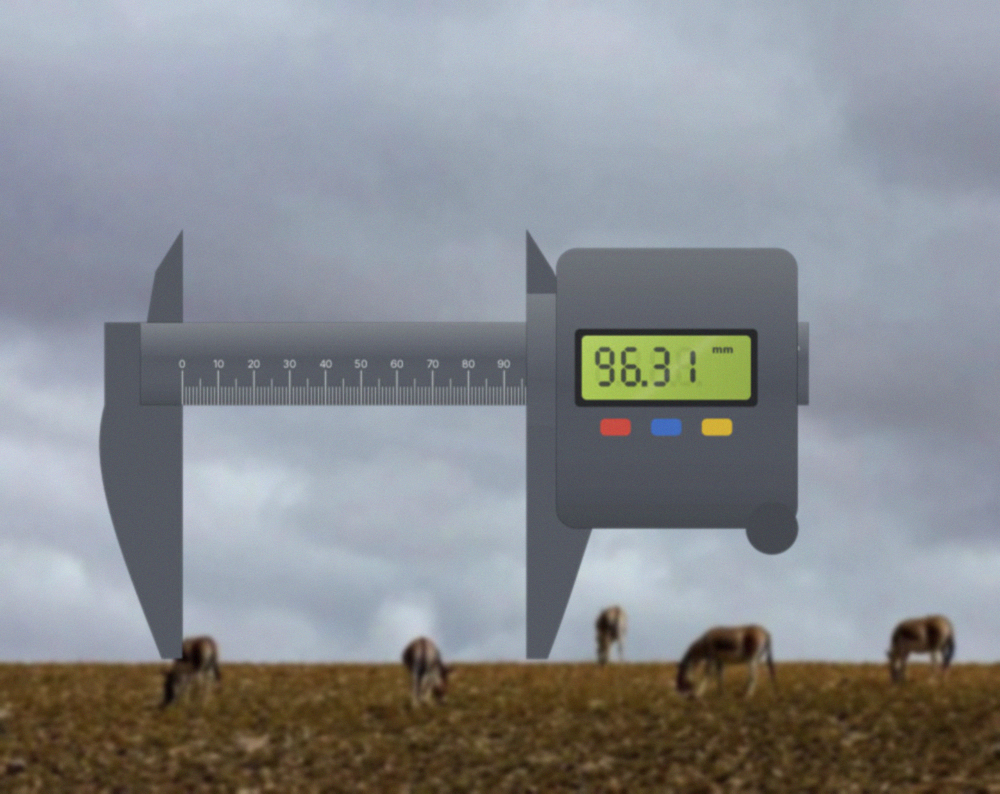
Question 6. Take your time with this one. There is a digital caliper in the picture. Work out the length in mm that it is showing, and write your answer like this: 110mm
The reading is 96.31mm
